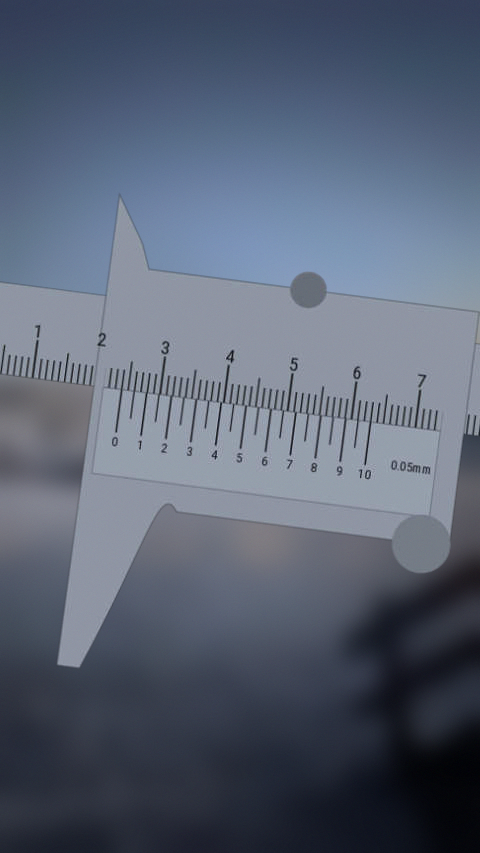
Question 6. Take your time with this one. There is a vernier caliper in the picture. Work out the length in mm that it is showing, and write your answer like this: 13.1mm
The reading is 24.0mm
